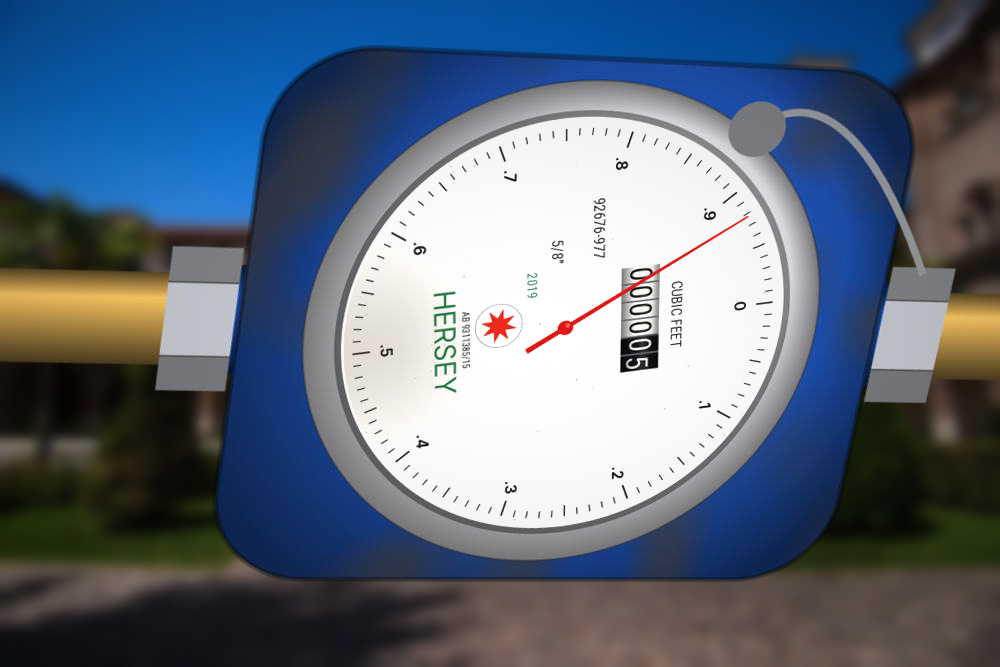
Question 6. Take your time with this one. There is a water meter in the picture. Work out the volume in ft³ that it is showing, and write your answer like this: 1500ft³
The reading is 4.92ft³
